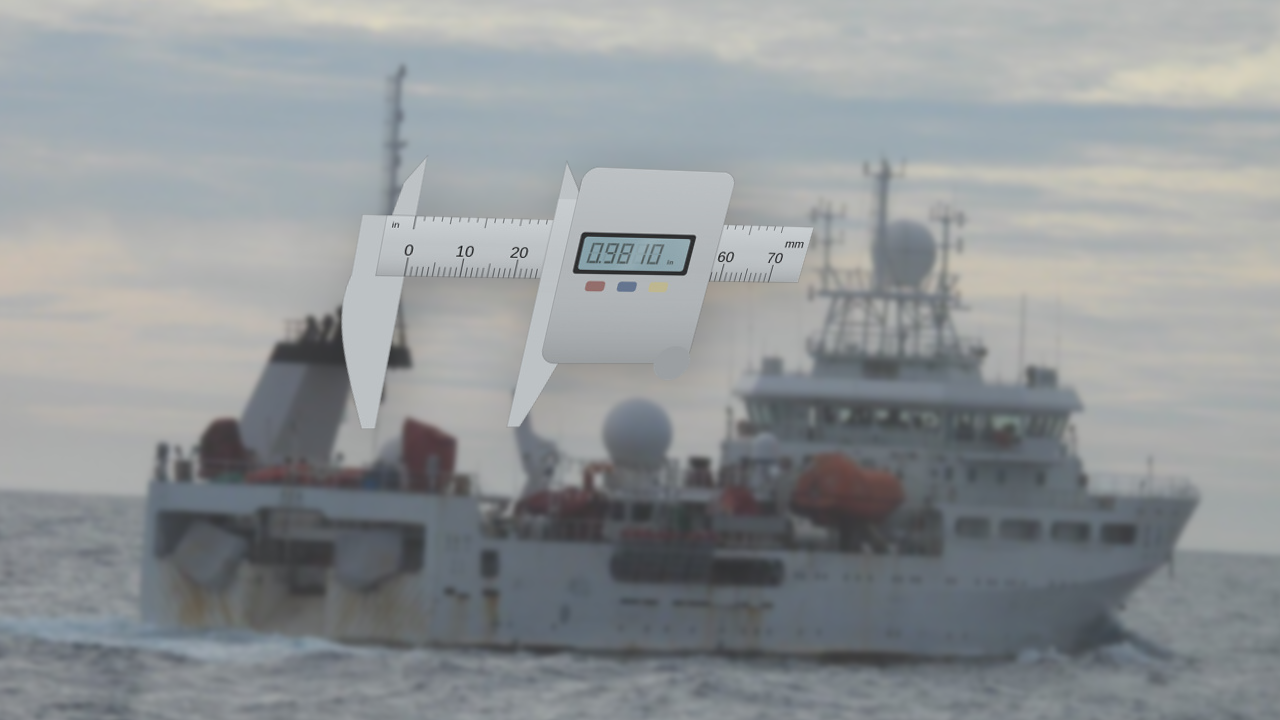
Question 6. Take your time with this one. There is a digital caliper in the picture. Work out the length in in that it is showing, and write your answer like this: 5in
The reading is 0.9810in
